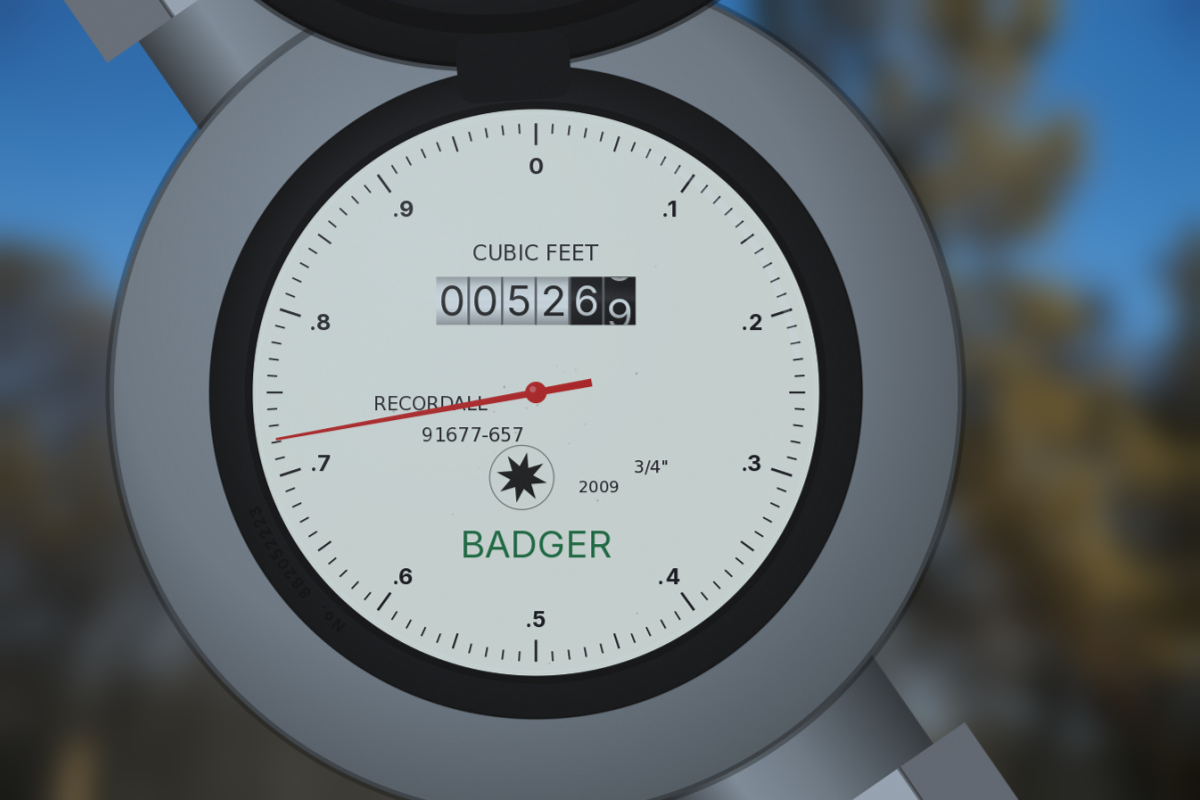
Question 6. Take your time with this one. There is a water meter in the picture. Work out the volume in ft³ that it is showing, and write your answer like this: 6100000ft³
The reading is 5268.72ft³
